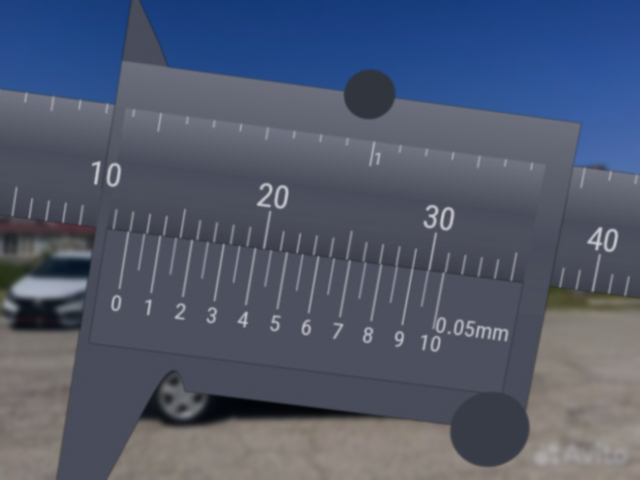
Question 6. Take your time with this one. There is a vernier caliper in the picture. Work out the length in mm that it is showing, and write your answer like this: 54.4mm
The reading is 11.9mm
